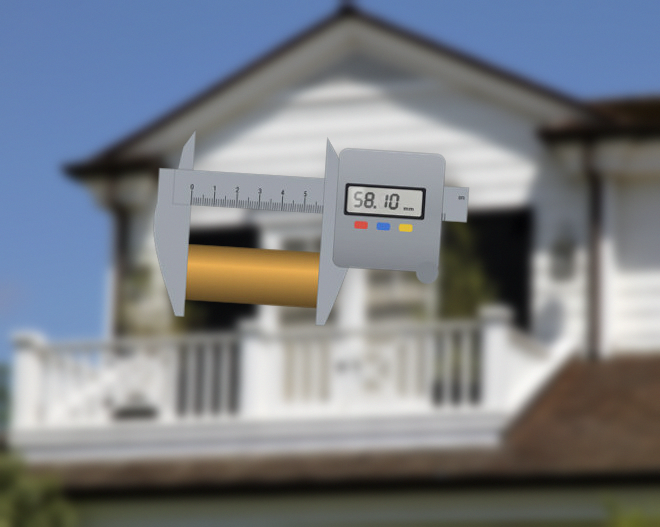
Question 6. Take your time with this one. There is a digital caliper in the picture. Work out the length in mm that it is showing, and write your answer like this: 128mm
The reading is 58.10mm
